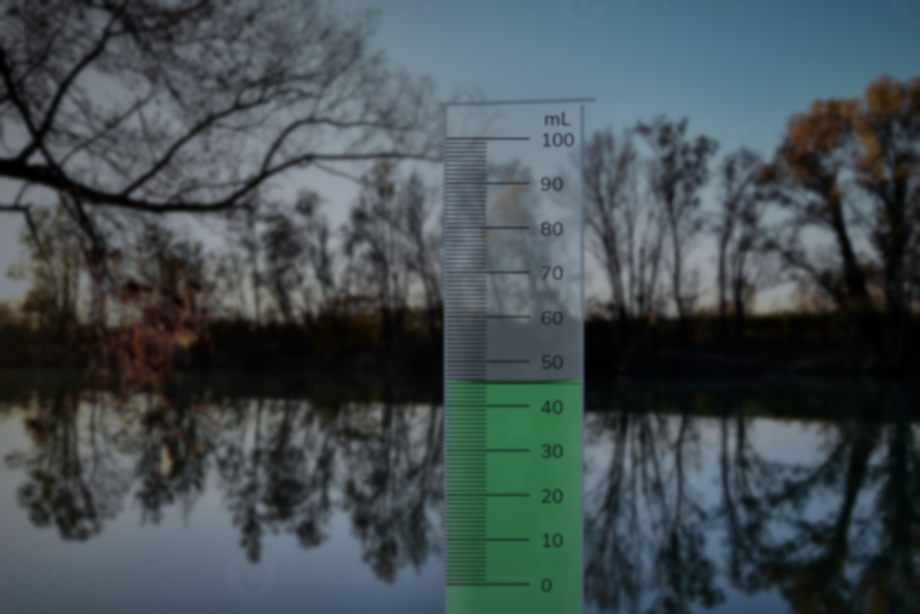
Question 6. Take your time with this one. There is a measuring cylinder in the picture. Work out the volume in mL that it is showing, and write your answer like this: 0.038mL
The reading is 45mL
